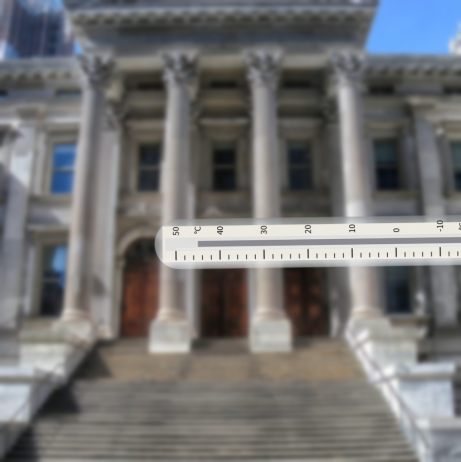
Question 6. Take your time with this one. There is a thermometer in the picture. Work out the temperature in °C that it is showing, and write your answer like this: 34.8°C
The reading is 45°C
